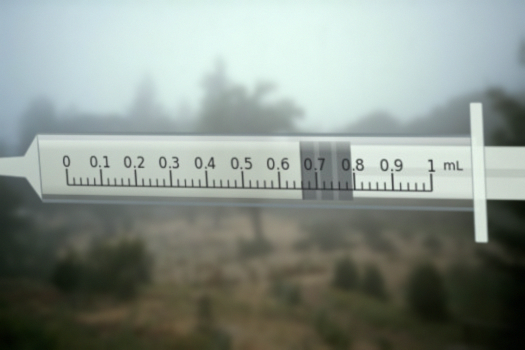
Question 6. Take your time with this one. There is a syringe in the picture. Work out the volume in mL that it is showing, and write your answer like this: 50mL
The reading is 0.66mL
